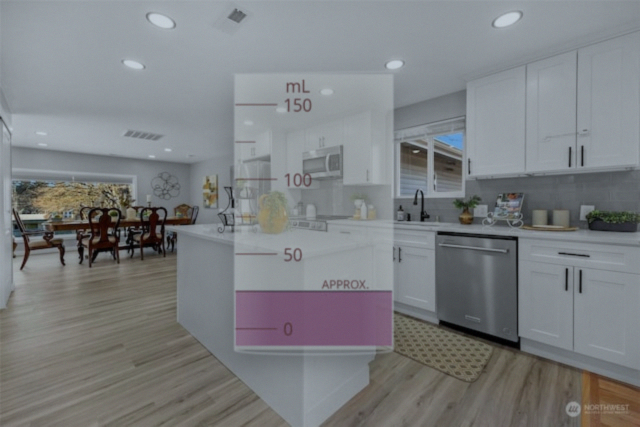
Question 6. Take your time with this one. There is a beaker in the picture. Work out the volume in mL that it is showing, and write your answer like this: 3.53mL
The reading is 25mL
